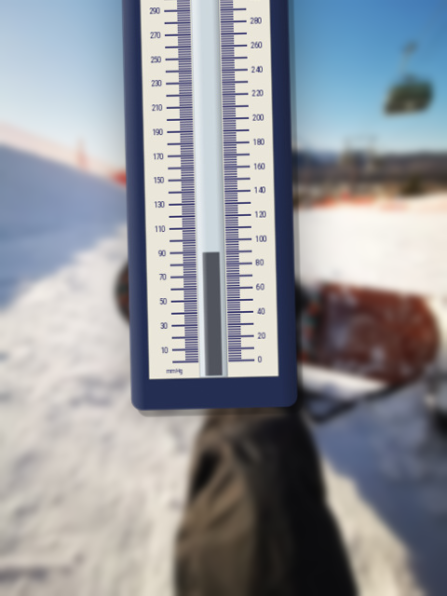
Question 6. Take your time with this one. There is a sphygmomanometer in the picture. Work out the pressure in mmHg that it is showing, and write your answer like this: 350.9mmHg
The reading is 90mmHg
